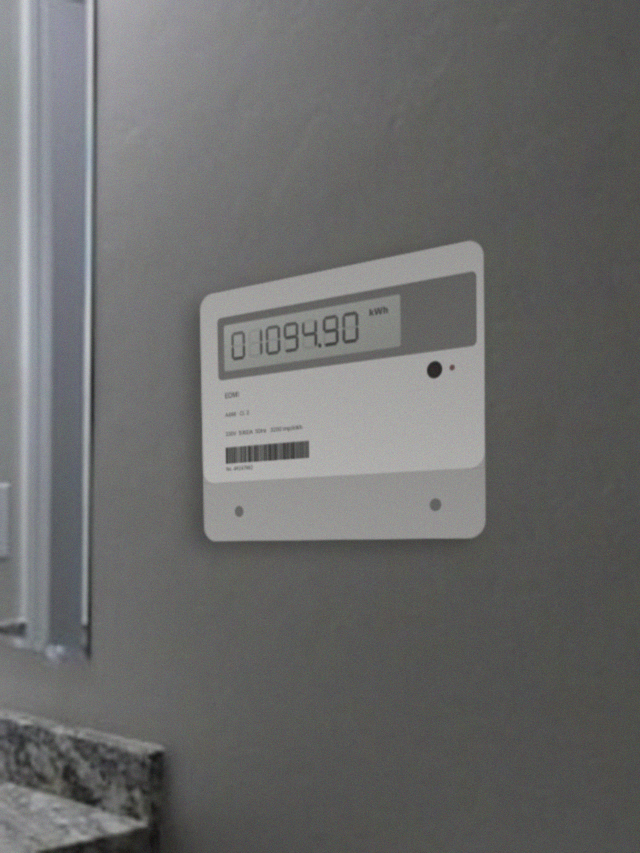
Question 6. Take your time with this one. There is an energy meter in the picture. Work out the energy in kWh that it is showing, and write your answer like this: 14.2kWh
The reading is 1094.90kWh
